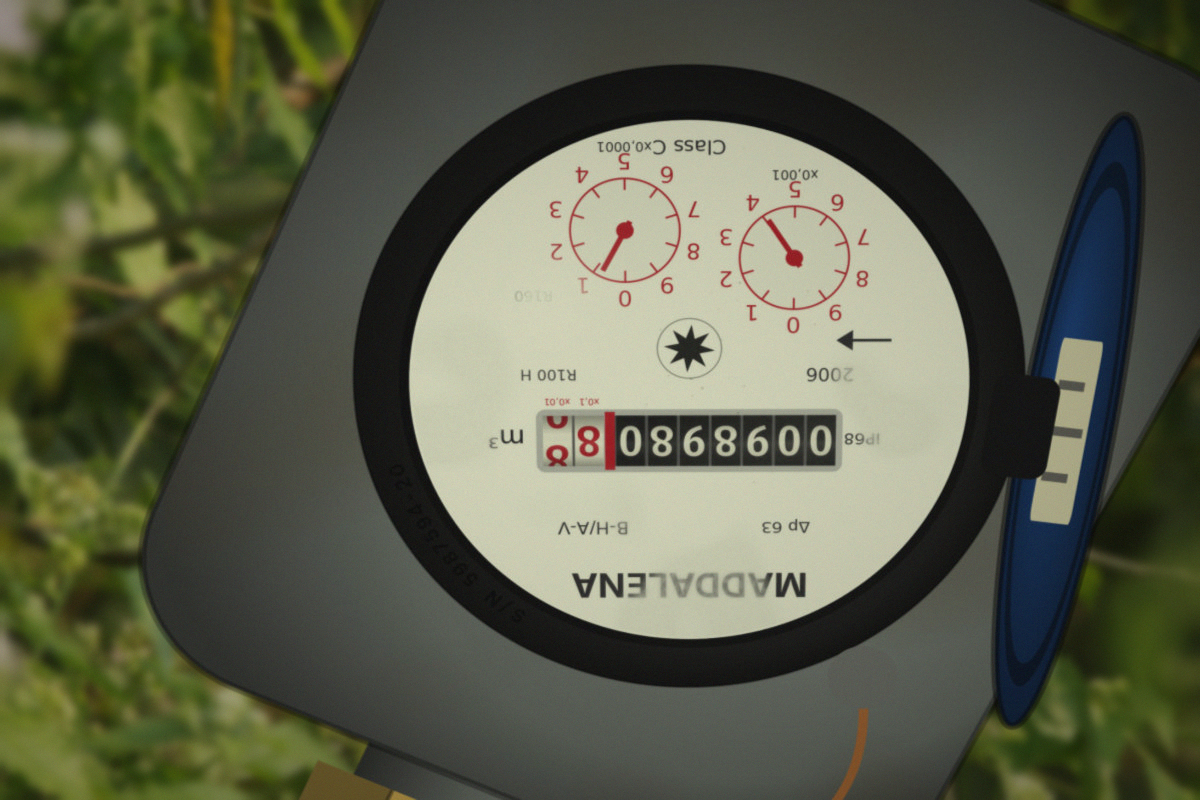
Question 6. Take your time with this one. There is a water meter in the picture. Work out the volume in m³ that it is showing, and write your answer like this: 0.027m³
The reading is 98980.8840m³
